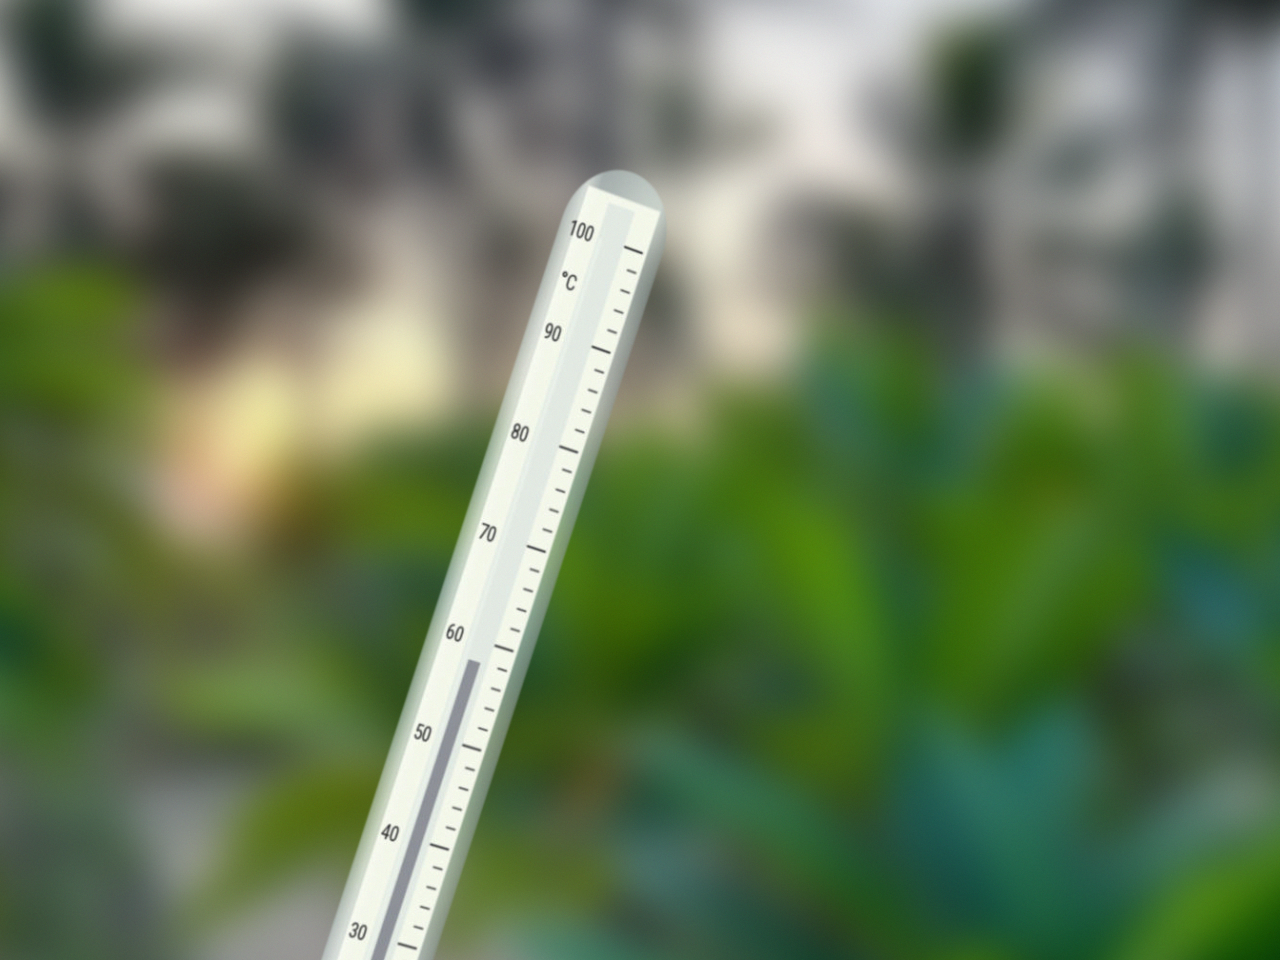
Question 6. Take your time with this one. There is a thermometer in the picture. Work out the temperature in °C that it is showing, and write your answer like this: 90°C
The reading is 58°C
